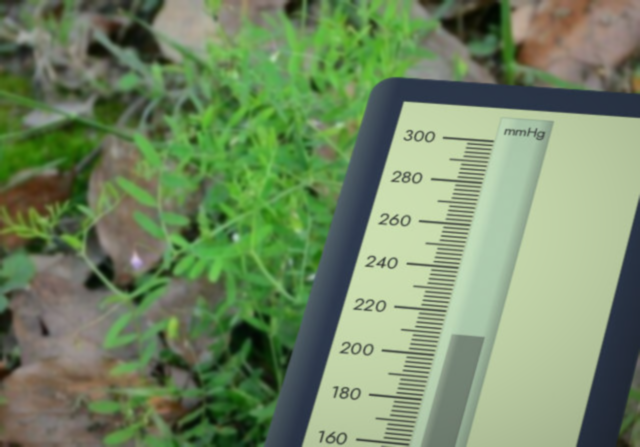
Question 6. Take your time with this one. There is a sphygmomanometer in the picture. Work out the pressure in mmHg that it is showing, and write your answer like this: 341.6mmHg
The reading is 210mmHg
